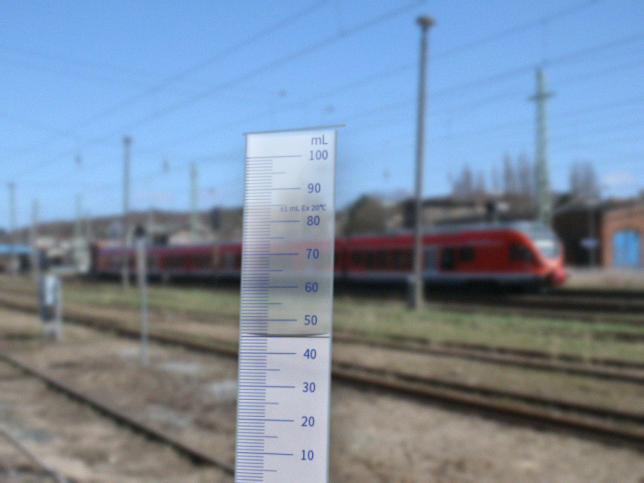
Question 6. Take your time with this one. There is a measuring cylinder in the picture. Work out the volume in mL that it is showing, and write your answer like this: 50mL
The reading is 45mL
